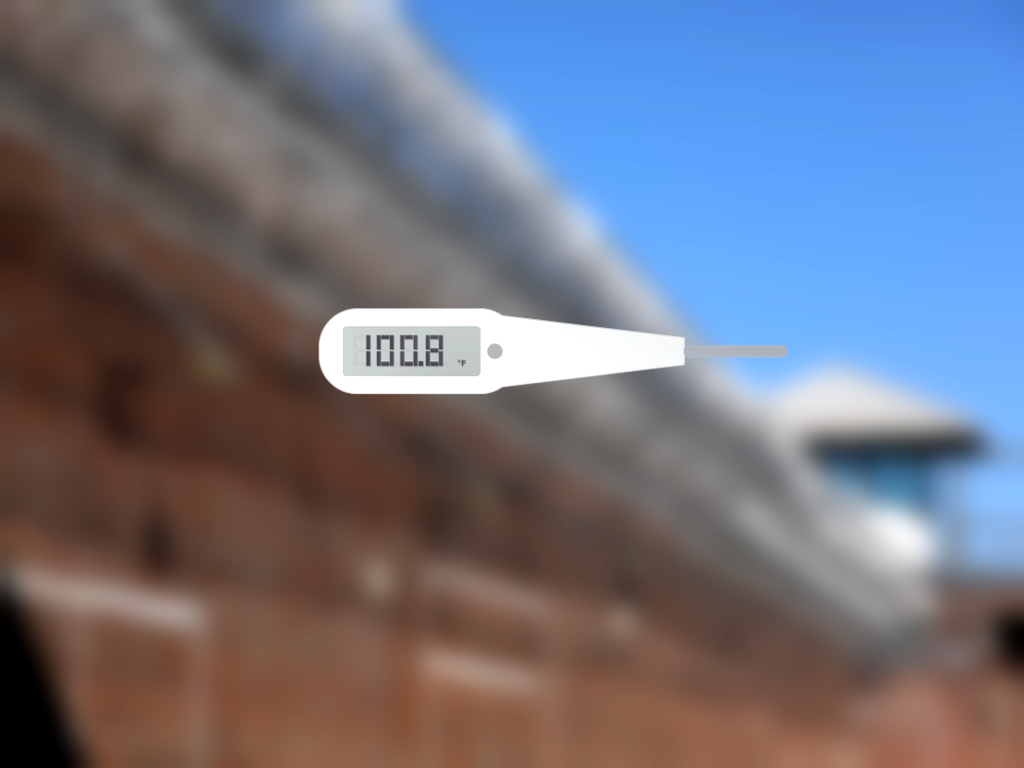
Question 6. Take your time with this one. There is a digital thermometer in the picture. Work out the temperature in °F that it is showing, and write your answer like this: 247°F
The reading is 100.8°F
